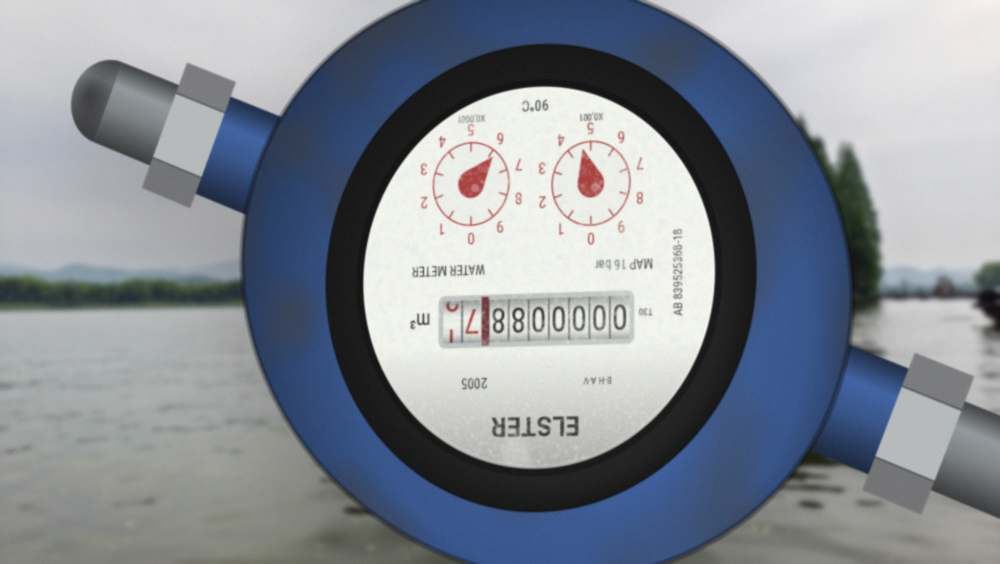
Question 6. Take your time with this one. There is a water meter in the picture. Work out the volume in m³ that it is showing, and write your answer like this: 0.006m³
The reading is 88.7146m³
